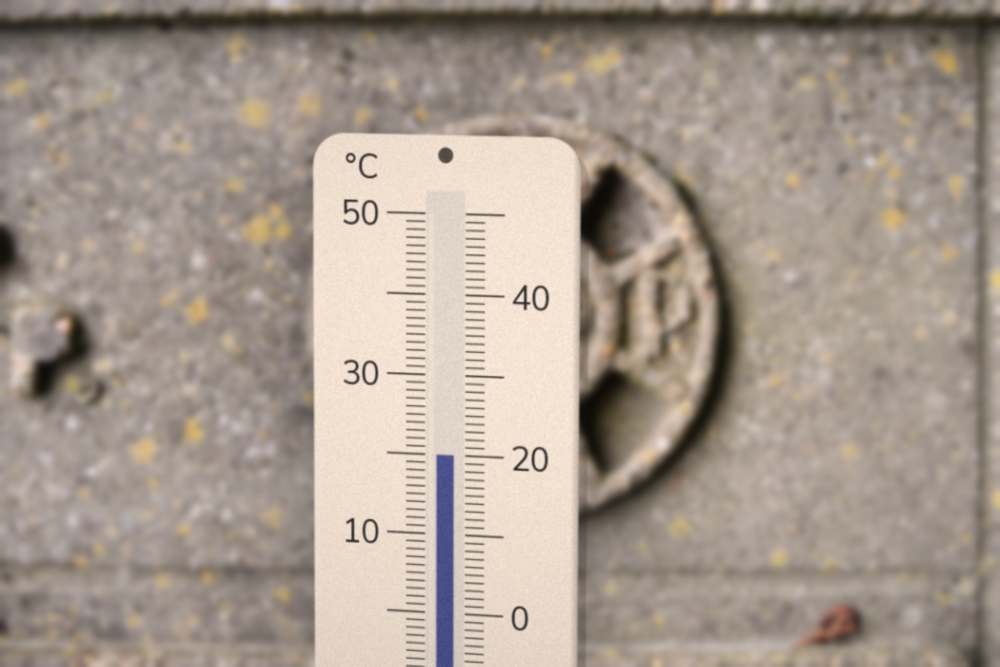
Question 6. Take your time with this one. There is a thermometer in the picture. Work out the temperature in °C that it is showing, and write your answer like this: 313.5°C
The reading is 20°C
